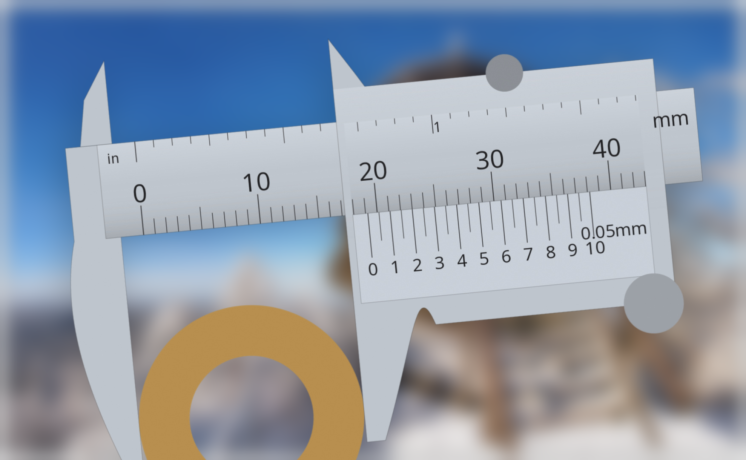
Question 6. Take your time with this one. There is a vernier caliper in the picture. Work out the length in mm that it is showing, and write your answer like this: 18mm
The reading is 19.2mm
